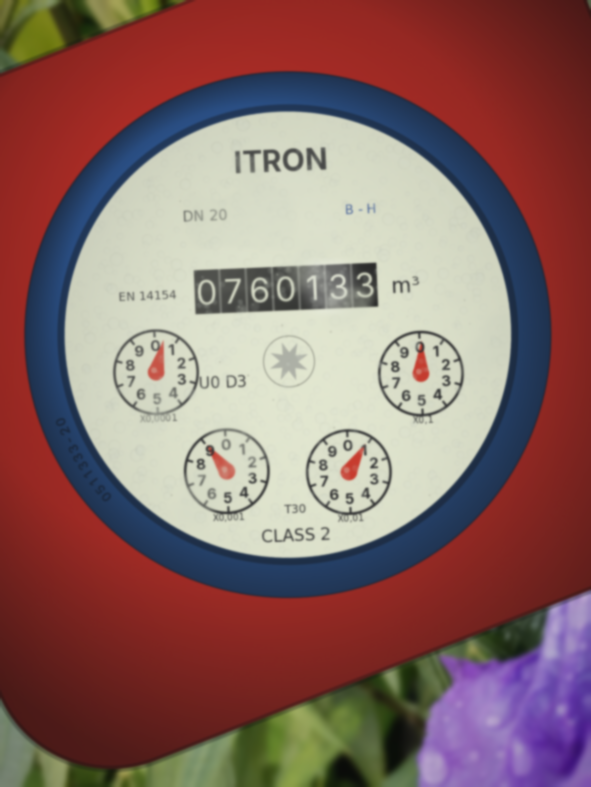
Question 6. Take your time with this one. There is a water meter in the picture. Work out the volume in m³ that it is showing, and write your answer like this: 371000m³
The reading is 760133.0090m³
